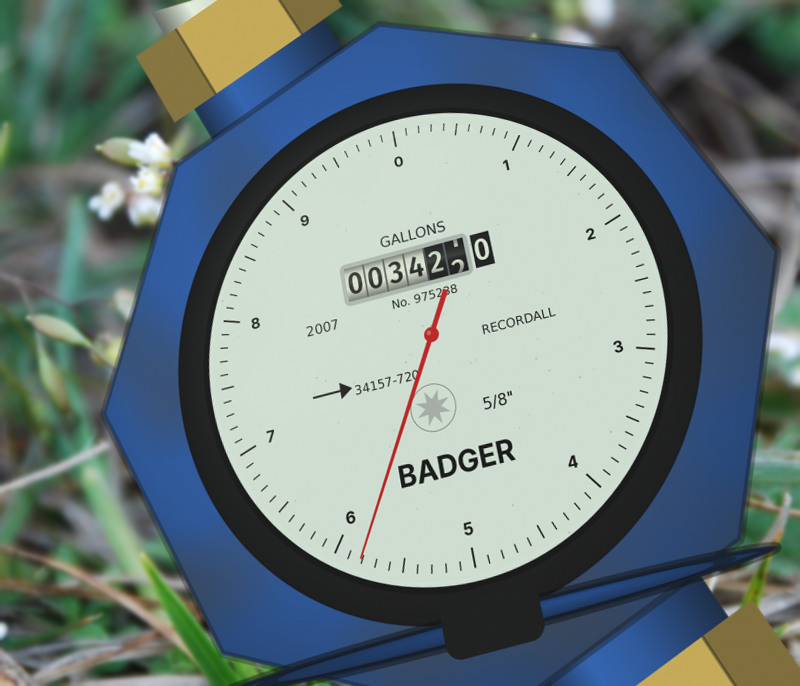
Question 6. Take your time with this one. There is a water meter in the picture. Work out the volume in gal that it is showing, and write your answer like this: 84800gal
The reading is 34215.8gal
